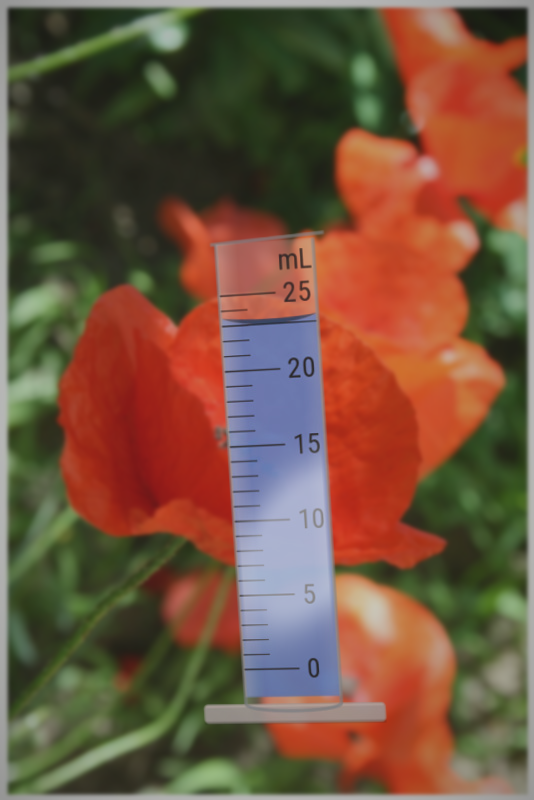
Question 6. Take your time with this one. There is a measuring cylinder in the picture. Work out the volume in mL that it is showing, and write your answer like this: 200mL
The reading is 23mL
